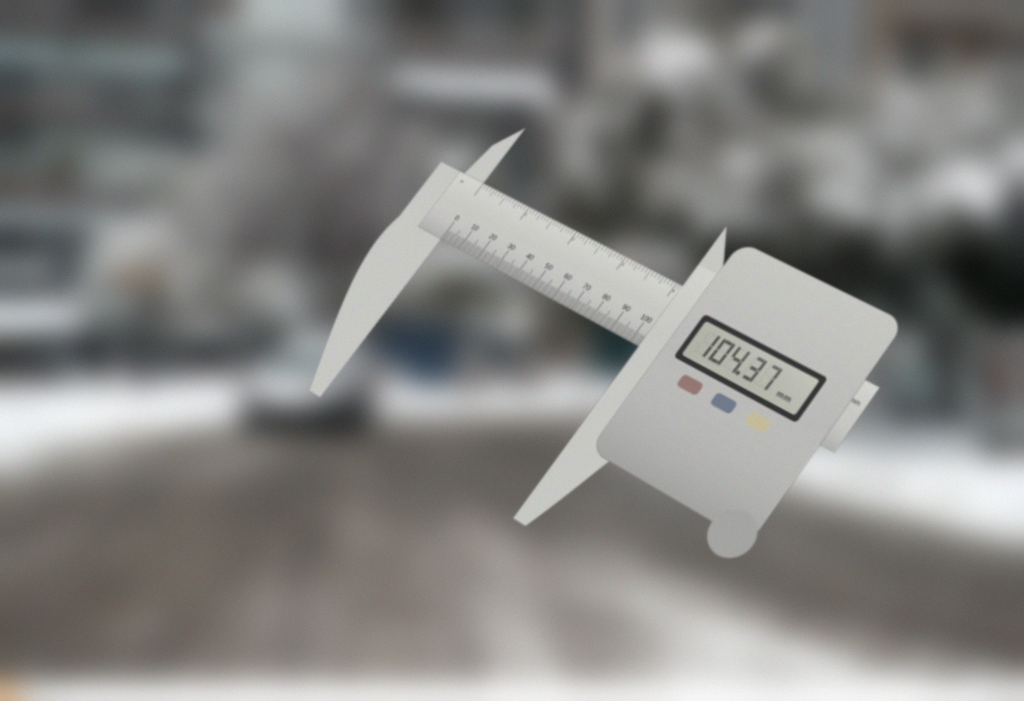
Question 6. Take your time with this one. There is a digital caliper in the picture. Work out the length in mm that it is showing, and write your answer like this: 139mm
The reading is 104.37mm
